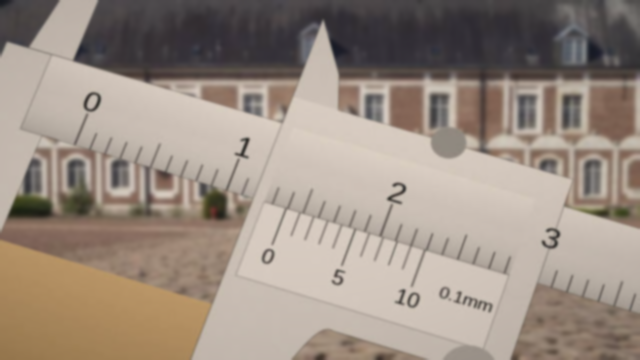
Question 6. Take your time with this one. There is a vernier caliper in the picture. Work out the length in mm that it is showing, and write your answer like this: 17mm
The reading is 13.9mm
